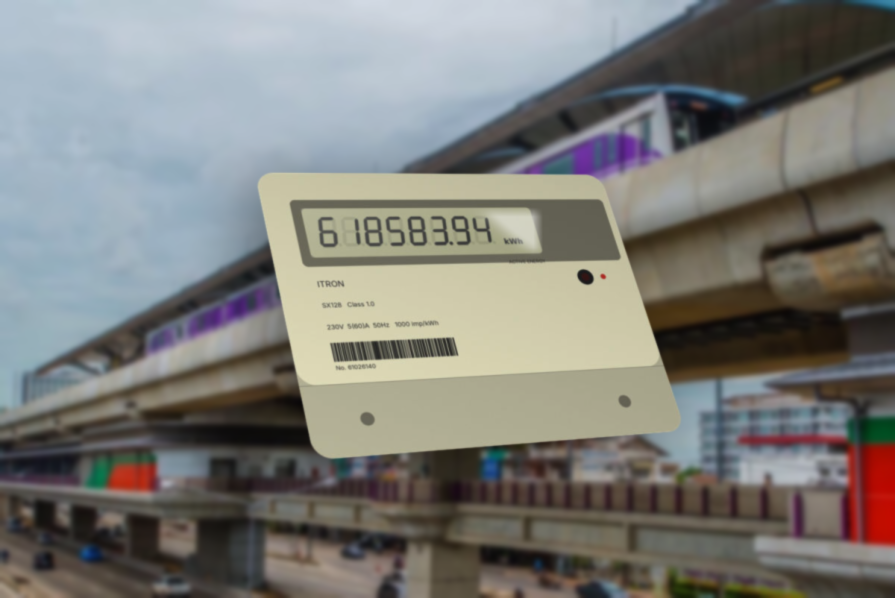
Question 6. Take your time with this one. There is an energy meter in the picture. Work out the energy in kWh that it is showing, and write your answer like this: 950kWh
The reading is 618583.94kWh
